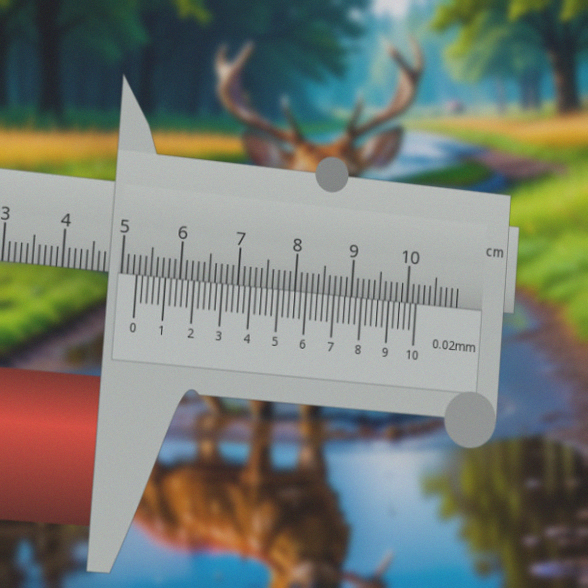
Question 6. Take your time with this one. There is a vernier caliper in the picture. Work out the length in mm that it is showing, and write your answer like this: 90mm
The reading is 52.6mm
